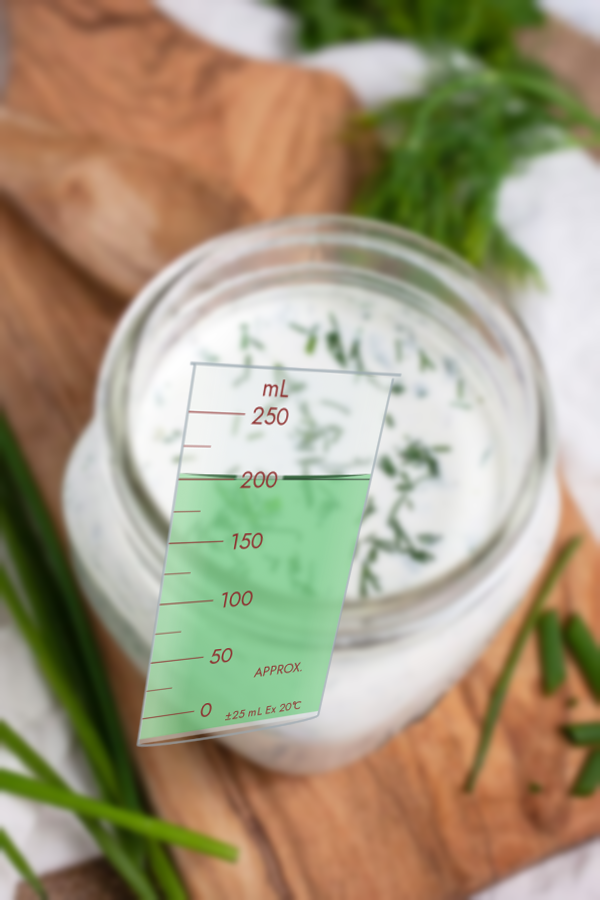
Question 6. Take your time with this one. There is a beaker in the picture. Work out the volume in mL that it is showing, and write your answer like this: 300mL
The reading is 200mL
